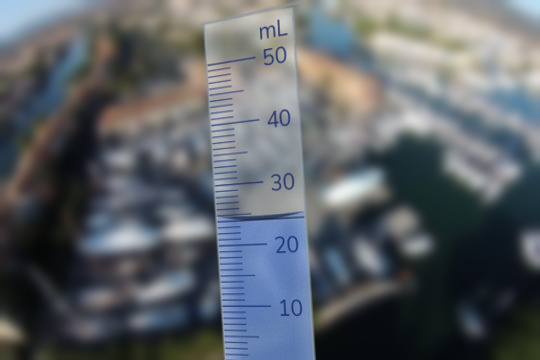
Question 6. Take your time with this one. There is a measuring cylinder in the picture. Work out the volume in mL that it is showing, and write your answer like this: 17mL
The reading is 24mL
